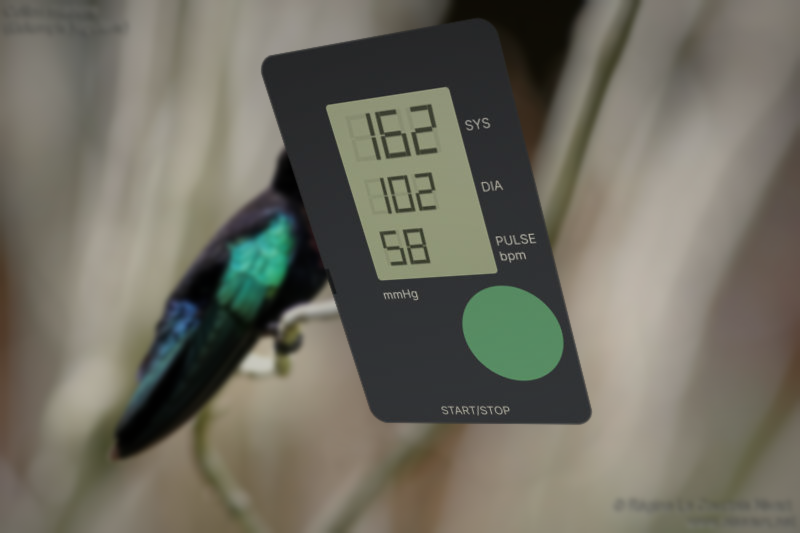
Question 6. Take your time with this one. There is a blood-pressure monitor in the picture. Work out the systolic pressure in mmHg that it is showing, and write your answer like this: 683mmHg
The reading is 162mmHg
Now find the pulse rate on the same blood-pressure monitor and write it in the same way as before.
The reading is 58bpm
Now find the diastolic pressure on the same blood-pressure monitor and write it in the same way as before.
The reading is 102mmHg
